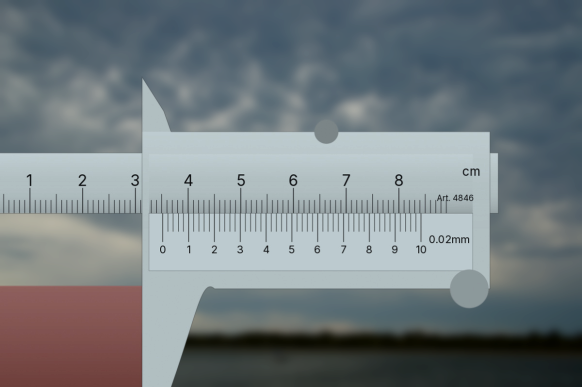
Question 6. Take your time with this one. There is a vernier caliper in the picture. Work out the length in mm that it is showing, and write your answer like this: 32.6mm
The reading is 35.2mm
